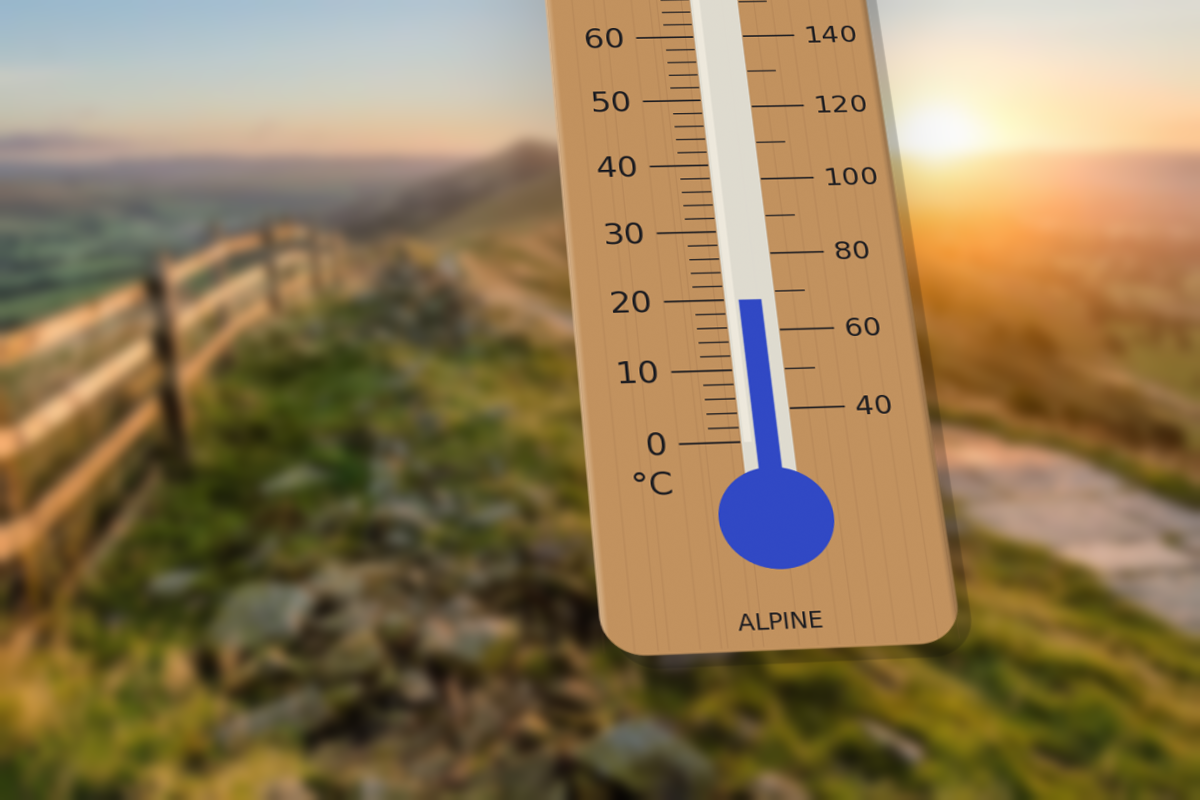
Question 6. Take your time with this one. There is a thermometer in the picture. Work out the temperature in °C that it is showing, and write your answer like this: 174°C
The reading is 20°C
